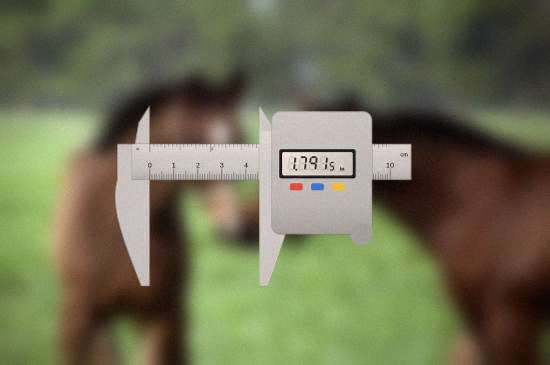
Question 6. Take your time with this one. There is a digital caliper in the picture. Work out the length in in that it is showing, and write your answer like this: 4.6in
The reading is 1.7915in
